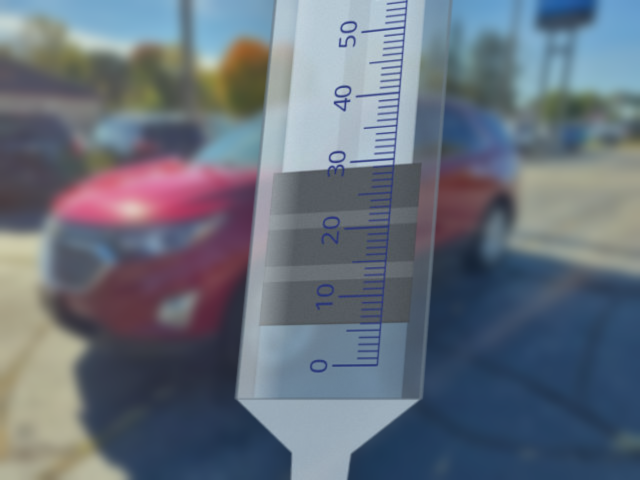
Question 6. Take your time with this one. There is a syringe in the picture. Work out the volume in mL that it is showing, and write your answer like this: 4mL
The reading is 6mL
